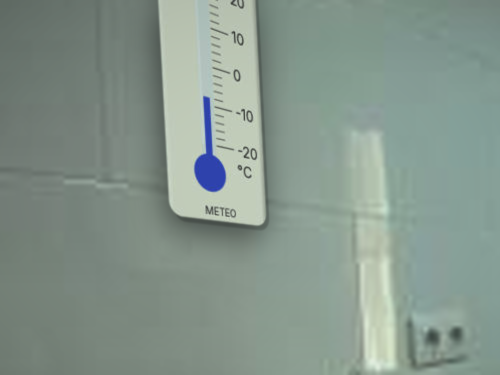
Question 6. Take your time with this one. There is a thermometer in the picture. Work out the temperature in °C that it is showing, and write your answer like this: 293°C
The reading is -8°C
